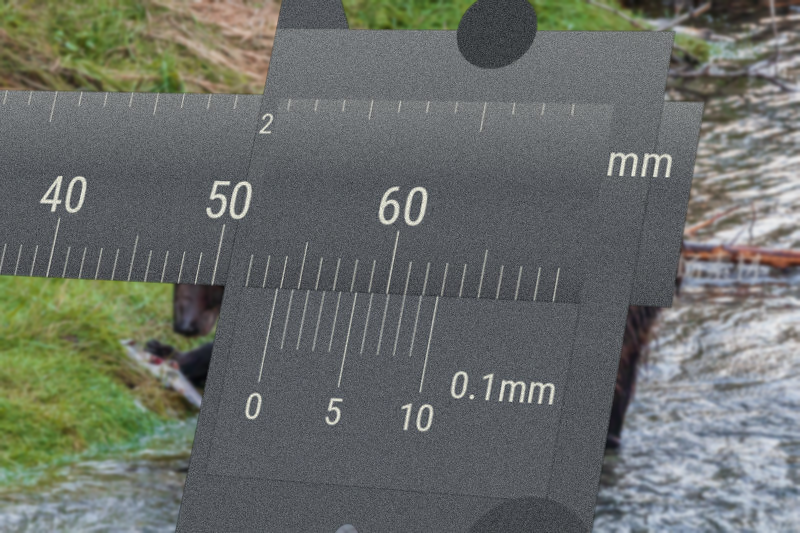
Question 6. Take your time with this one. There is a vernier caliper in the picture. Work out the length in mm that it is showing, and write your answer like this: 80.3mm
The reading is 53.8mm
